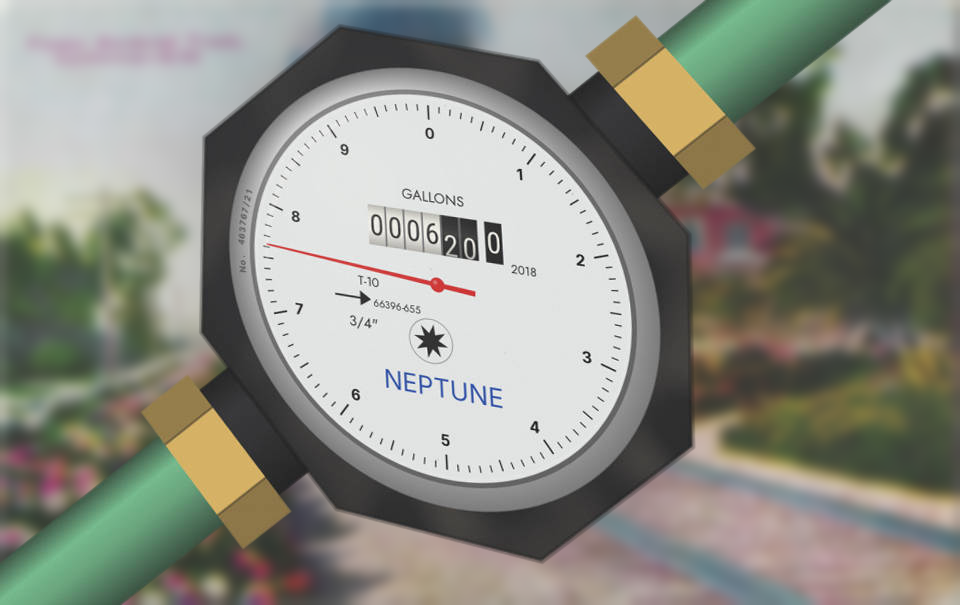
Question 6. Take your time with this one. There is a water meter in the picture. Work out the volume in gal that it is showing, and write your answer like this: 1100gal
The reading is 6197.6gal
